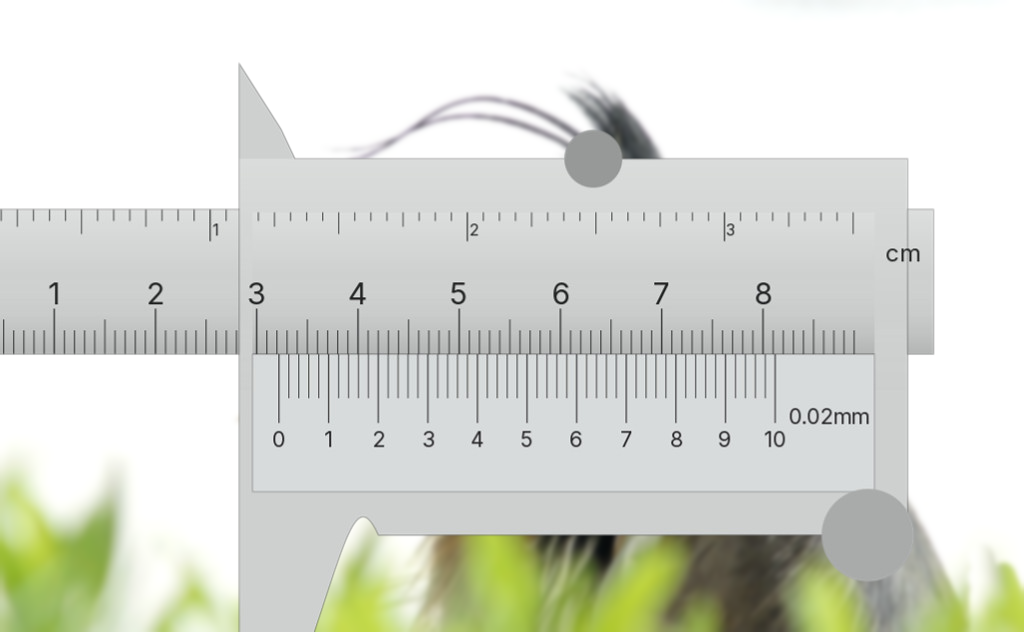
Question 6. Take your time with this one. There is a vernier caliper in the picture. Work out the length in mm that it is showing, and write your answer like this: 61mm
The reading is 32.2mm
